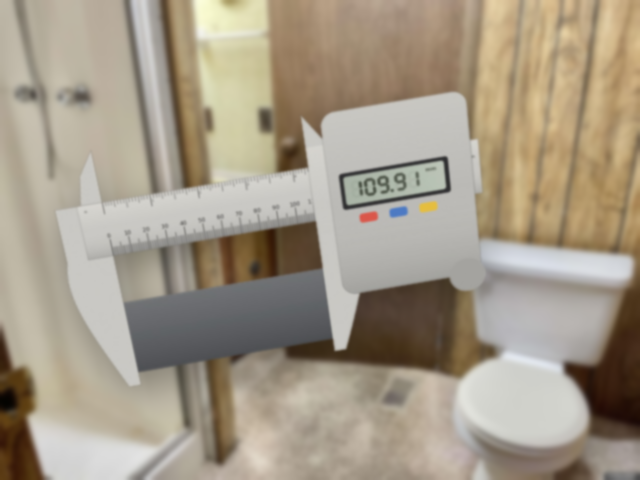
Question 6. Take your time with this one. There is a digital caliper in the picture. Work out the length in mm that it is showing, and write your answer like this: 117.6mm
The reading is 109.91mm
